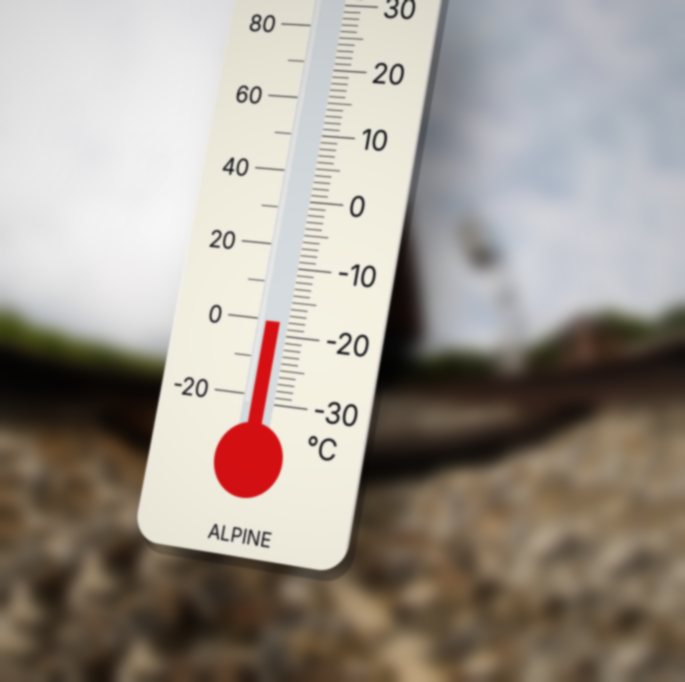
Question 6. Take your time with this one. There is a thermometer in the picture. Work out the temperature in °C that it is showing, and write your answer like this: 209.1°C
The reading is -18°C
